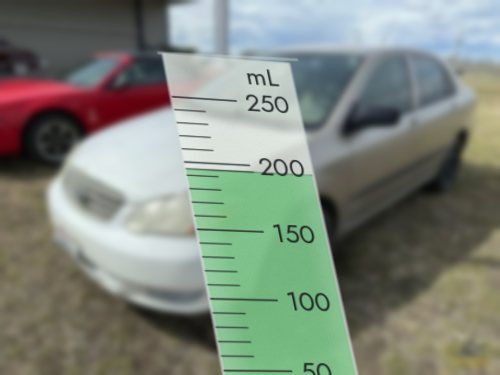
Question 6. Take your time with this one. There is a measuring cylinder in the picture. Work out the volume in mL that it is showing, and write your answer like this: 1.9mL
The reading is 195mL
